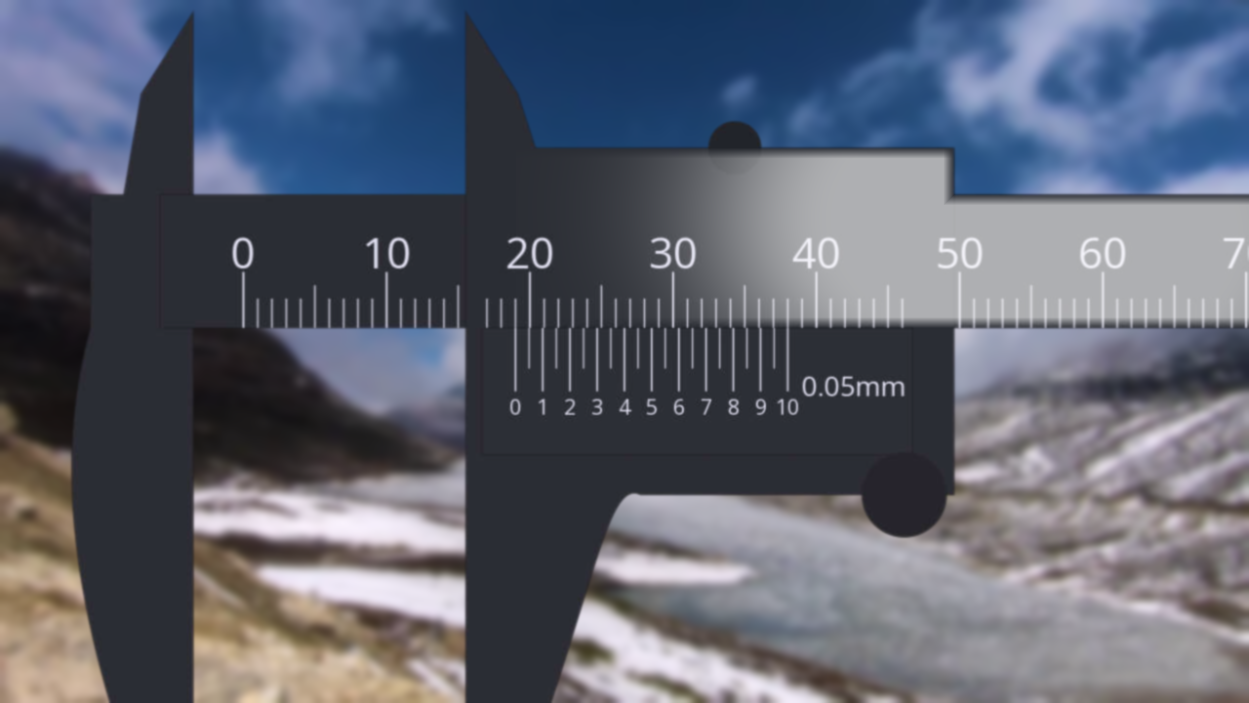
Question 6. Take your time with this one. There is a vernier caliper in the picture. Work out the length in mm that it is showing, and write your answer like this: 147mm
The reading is 19.0mm
